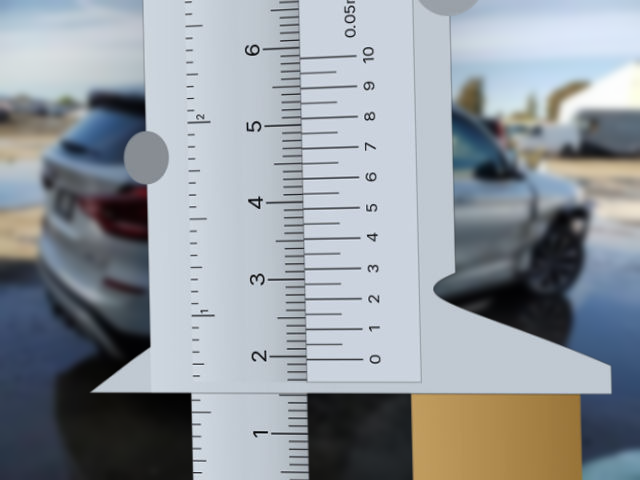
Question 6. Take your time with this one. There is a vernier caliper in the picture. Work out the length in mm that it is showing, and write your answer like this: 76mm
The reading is 19.6mm
